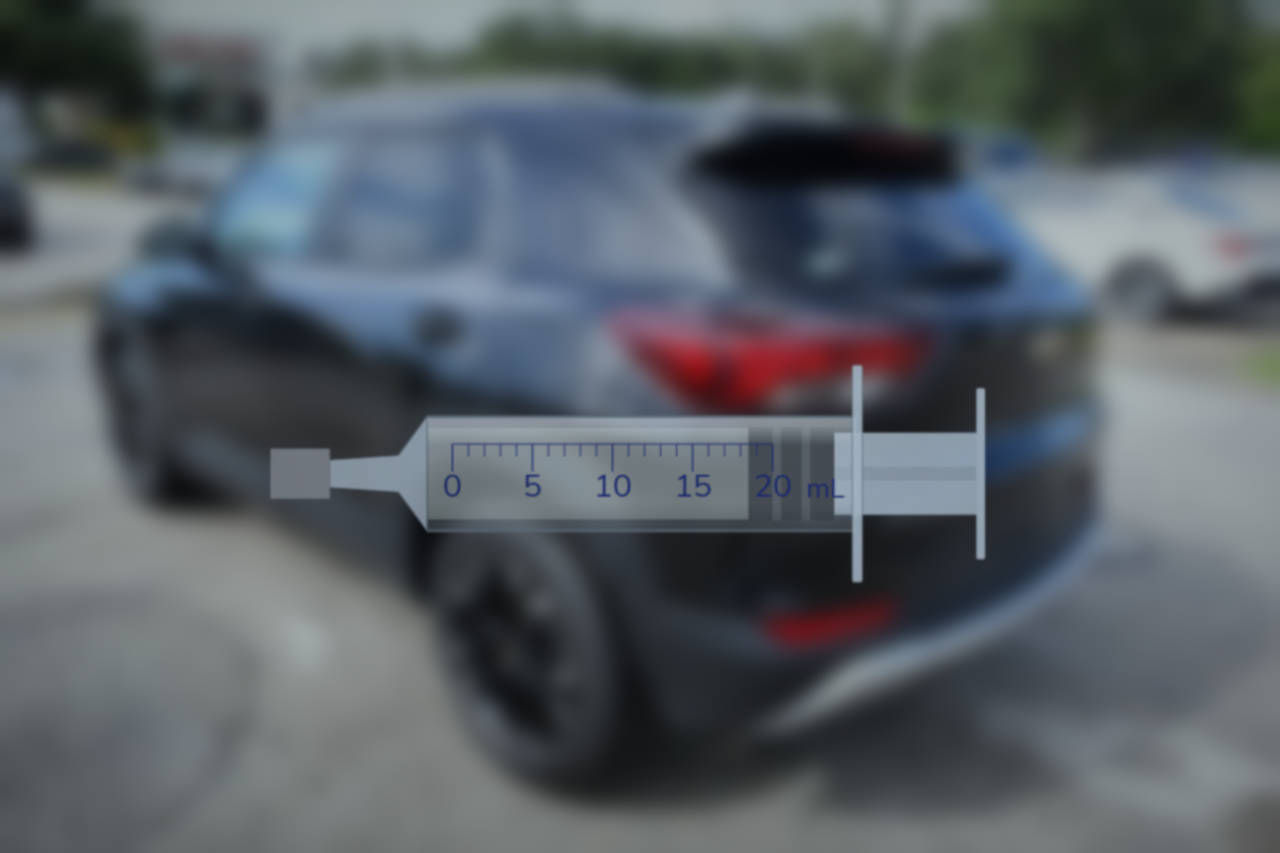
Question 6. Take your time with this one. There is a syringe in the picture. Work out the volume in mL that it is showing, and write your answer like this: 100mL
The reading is 18.5mL
